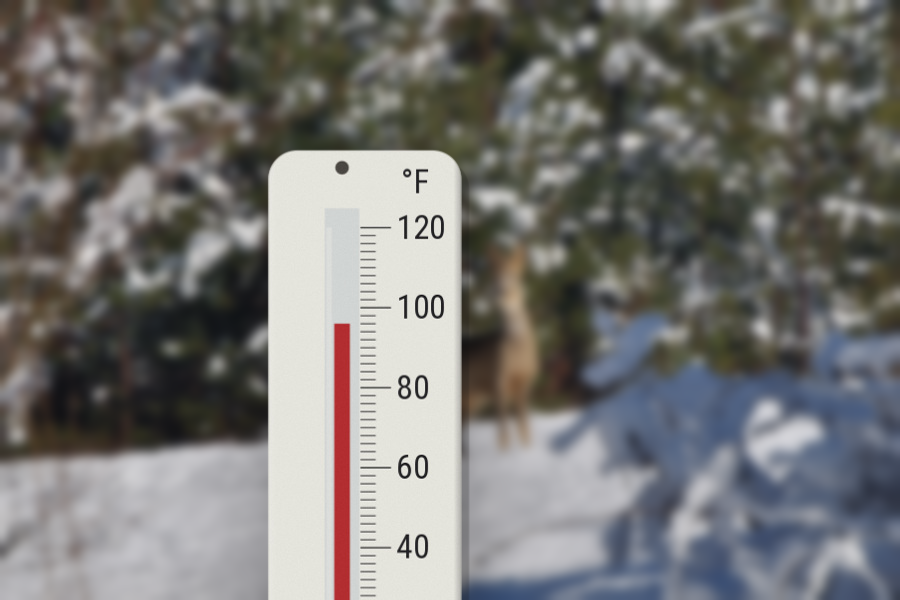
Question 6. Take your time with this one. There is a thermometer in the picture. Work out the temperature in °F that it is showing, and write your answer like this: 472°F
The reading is 96°F
